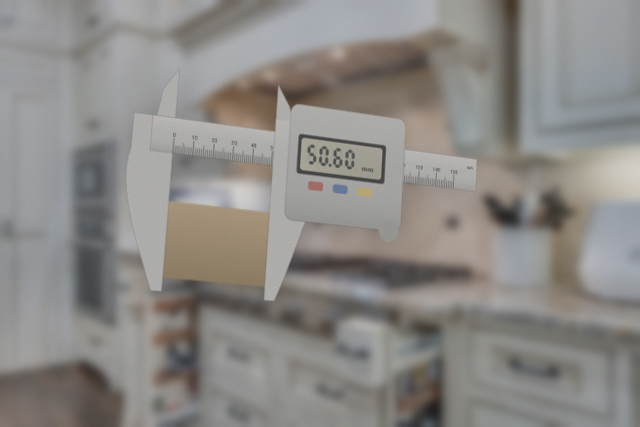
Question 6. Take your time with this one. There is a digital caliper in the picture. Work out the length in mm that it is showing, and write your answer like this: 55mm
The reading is 50.60mm
